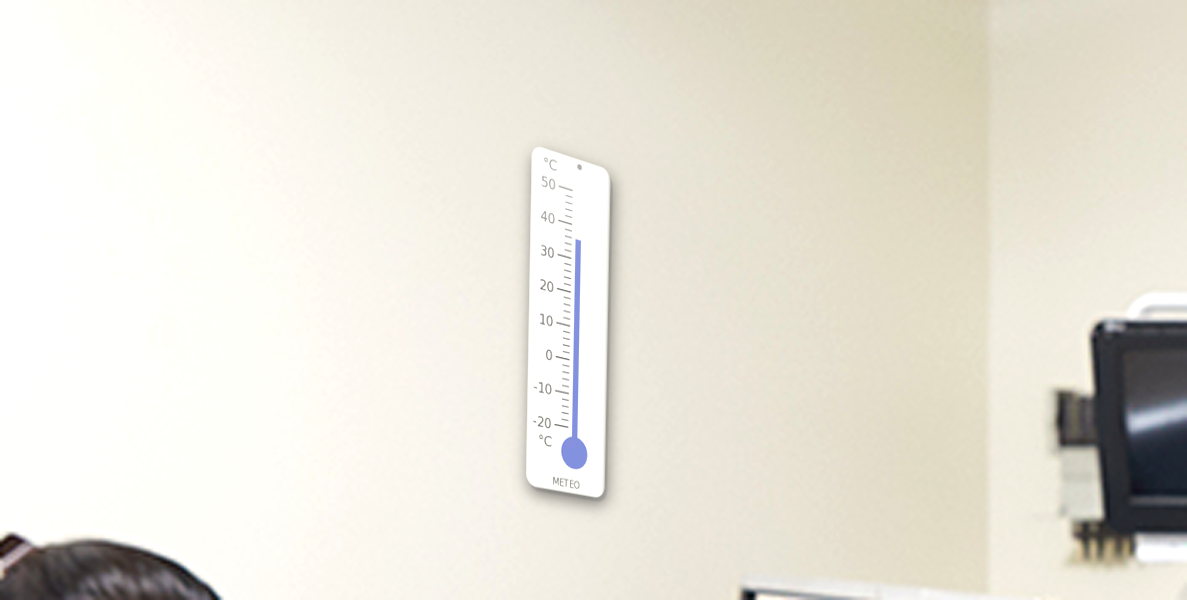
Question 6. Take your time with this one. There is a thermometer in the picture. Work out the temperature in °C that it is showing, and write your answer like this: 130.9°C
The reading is 36°C
